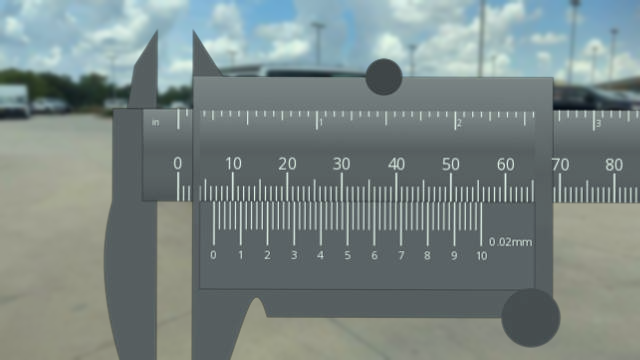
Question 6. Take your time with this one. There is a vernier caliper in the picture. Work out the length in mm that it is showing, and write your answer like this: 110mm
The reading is 6.6mm
